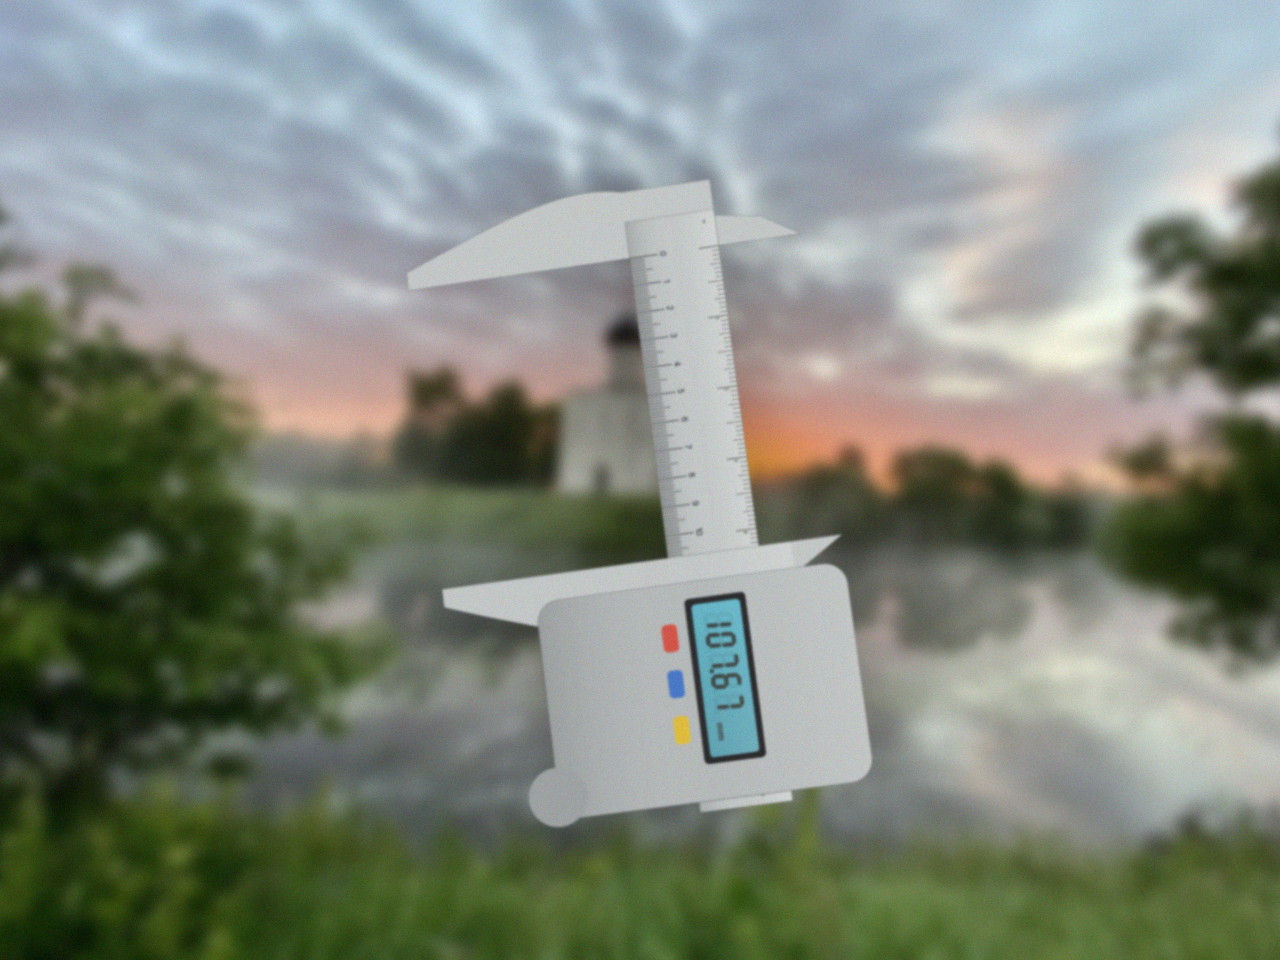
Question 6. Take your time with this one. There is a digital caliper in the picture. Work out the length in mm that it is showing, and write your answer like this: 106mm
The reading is 107.67mm
